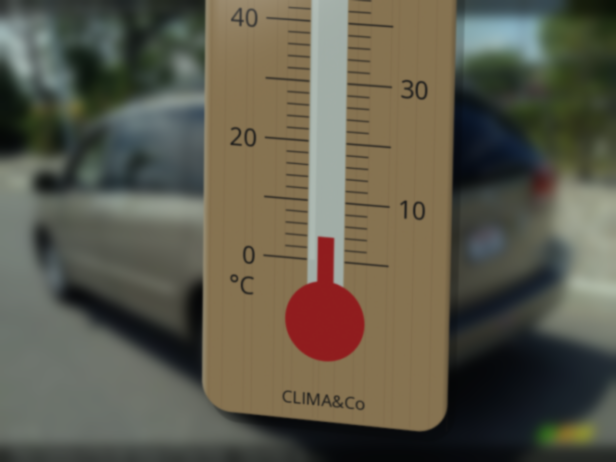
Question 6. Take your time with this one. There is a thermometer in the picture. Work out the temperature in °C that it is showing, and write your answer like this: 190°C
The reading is 4°C
